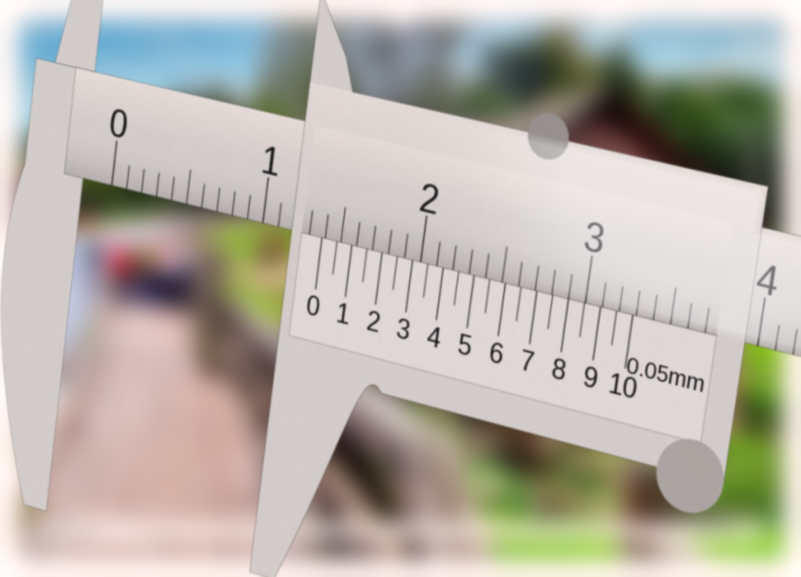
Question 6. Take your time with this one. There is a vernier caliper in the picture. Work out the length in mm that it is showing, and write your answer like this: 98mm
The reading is 13.8mm
